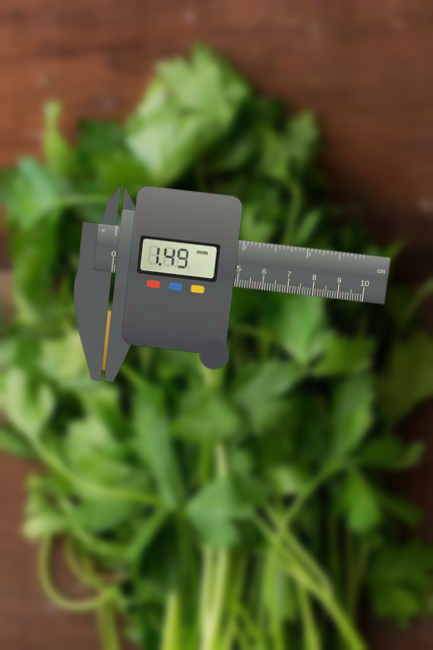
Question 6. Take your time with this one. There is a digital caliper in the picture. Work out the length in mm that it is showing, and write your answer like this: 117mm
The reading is 1.49mm
